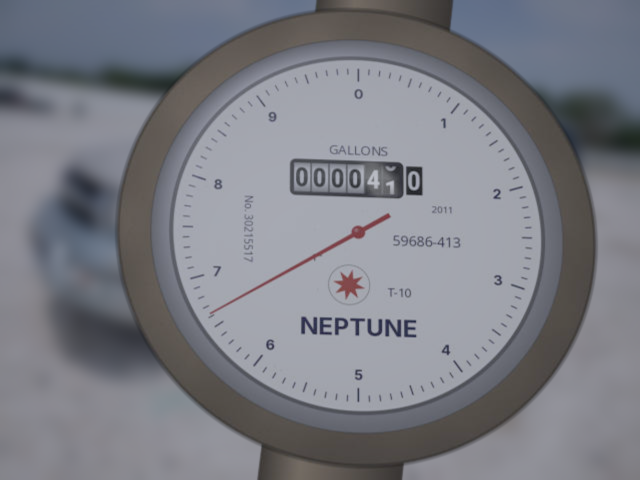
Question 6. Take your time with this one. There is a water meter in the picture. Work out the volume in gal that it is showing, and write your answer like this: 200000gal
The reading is 406.6gal
